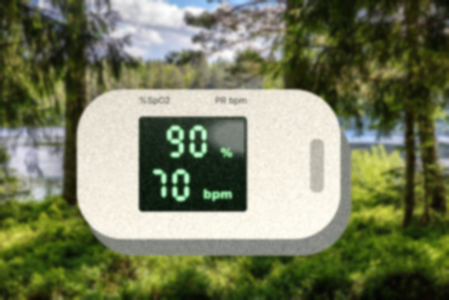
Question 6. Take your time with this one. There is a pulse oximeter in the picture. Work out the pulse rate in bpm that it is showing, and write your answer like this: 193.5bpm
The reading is 70bpm
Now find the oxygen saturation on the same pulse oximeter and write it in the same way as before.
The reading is 90%
